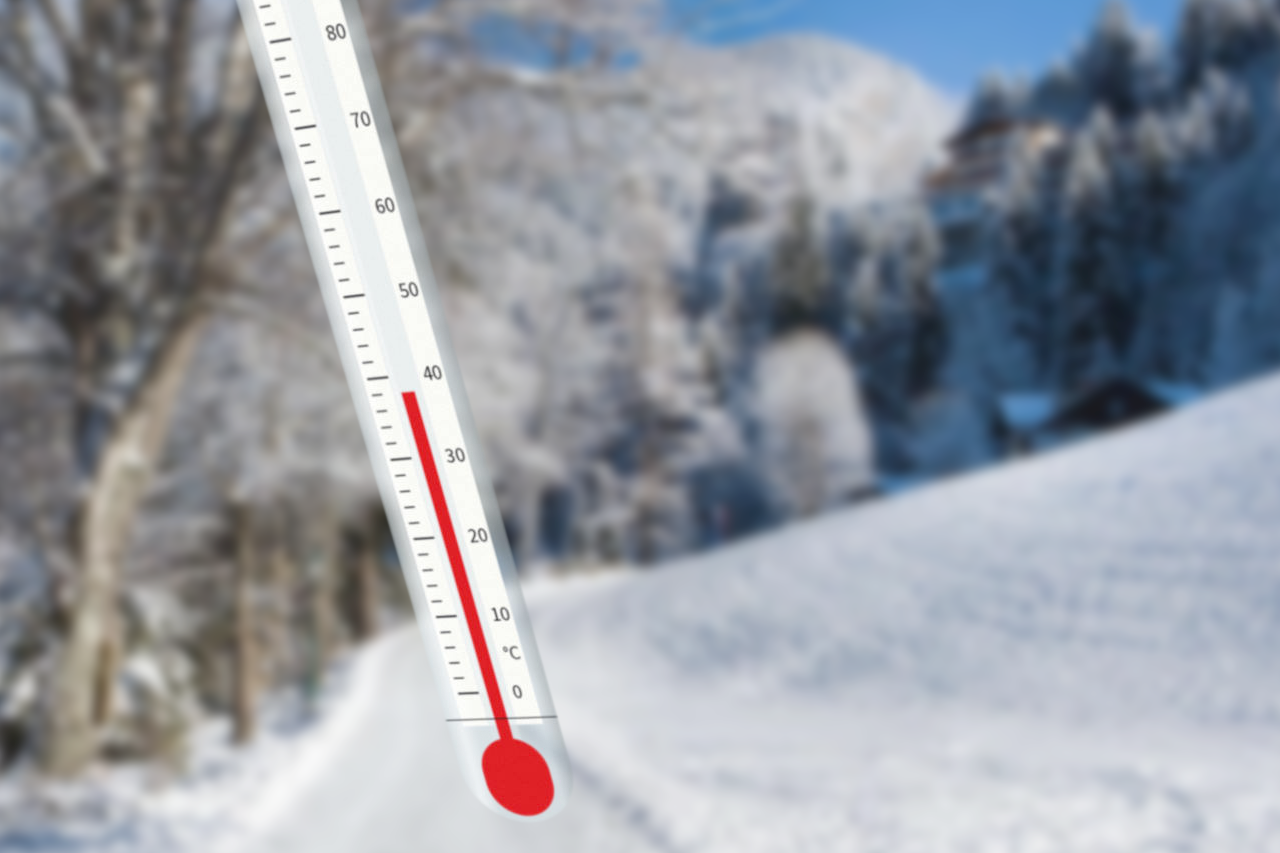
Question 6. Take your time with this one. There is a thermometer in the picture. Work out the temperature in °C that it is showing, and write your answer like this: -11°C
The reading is 38°C
